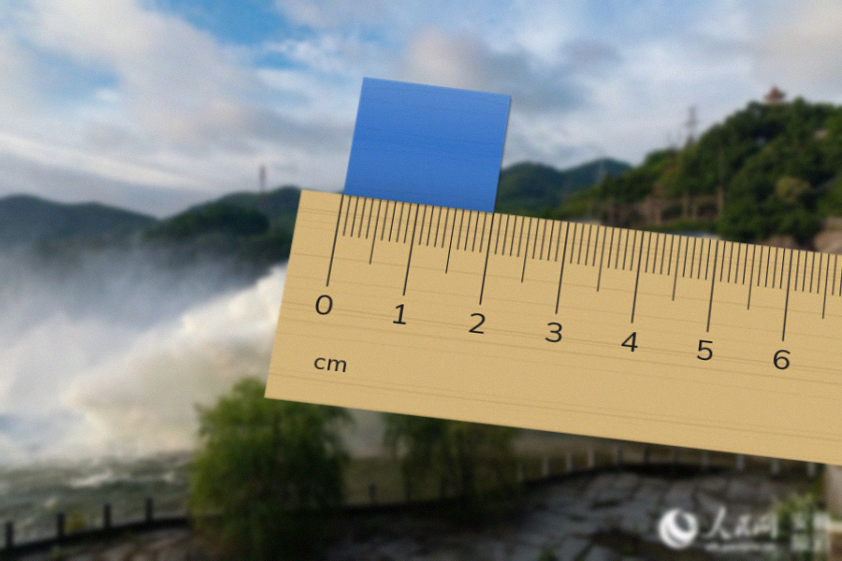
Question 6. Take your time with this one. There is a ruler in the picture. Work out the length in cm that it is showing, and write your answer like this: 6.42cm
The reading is 2cm
